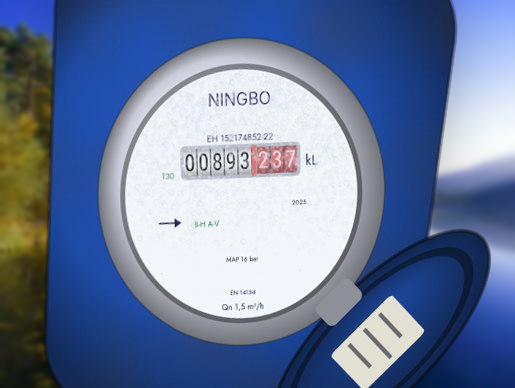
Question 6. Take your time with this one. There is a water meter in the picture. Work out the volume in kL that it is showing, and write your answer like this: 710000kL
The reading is 893.237kL
